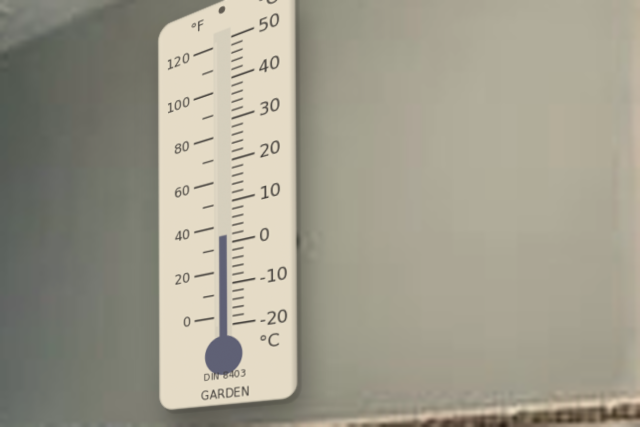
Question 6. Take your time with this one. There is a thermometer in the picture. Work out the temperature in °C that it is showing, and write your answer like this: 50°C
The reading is 2°C
